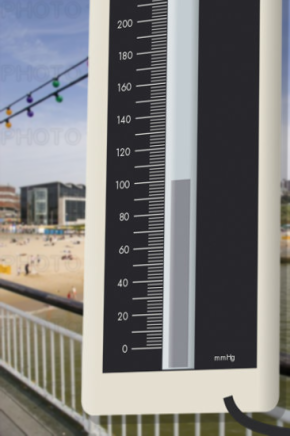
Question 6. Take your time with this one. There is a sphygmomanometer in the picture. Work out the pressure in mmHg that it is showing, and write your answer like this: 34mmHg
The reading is 100mmHg
